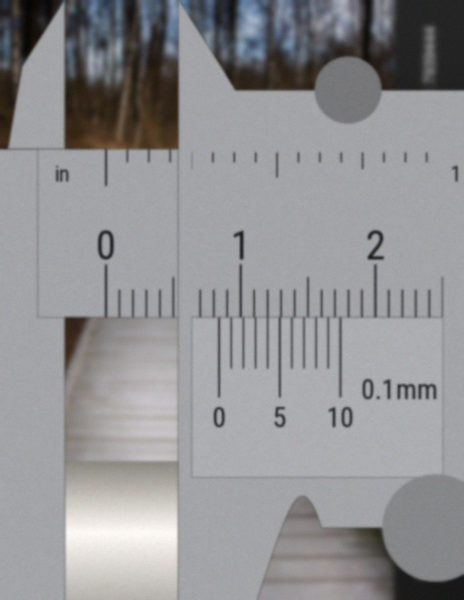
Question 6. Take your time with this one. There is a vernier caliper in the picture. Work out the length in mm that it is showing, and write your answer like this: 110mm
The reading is 8.4mm
